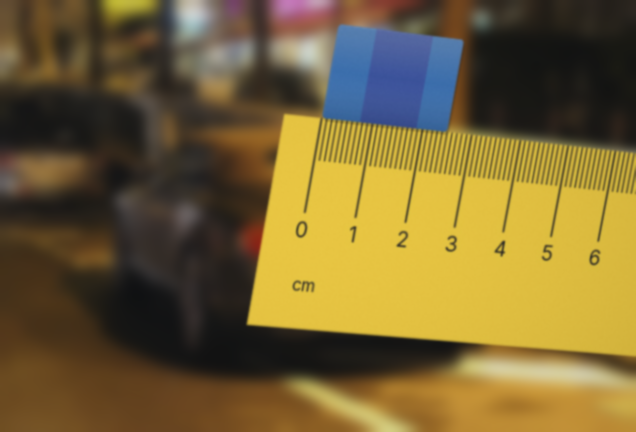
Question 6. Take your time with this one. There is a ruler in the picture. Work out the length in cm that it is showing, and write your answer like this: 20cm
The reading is 2.5cm
